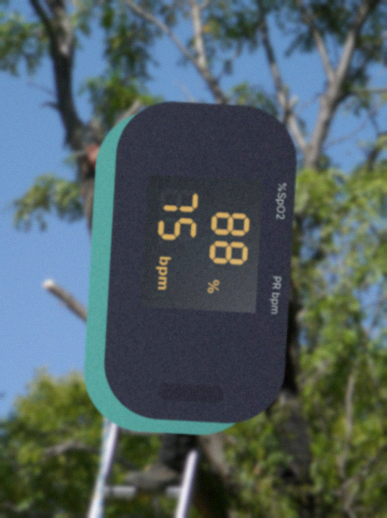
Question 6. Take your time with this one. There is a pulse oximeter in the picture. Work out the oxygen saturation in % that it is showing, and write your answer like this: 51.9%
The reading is 88%
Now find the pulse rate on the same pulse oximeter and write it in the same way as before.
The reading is 75bpm
